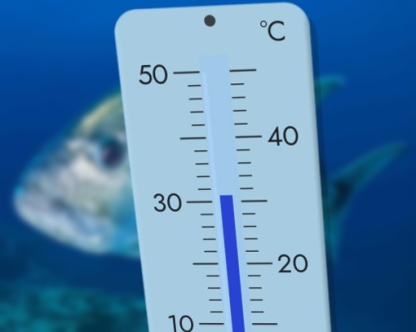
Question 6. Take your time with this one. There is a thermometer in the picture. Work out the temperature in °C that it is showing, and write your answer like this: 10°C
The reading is 31°C
